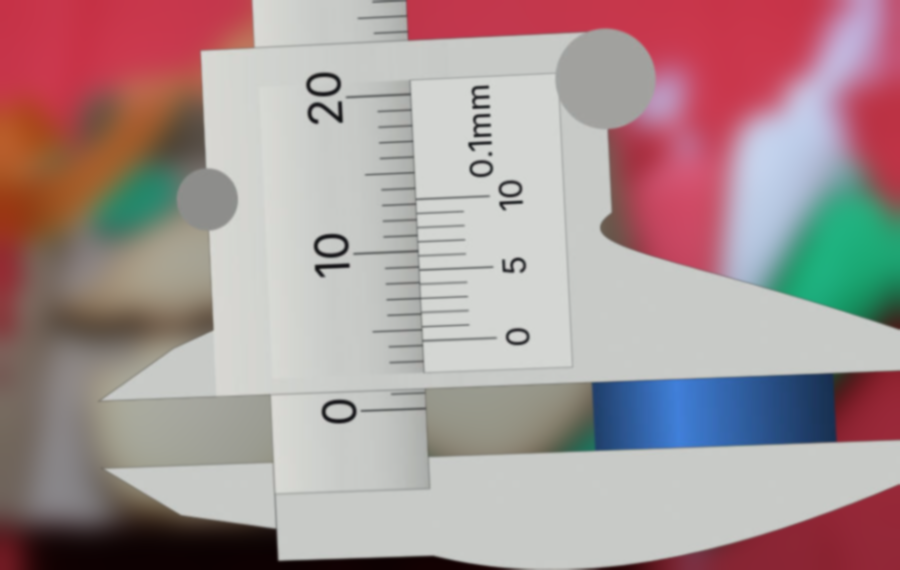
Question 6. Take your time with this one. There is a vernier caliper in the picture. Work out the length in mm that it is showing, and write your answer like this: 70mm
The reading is 4.3mm
